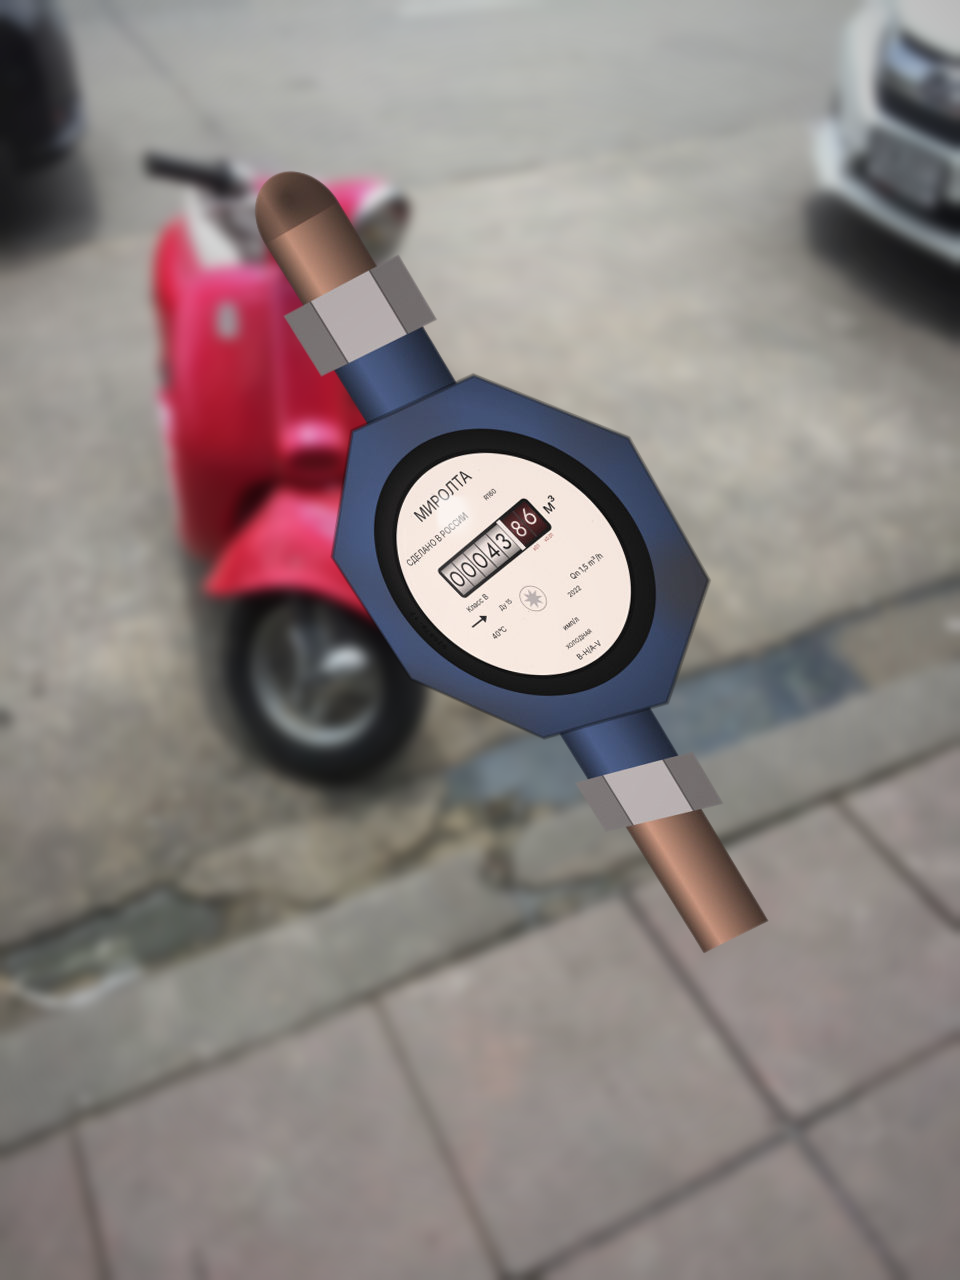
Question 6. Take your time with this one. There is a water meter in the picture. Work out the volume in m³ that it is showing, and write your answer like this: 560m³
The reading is 43.86m³
